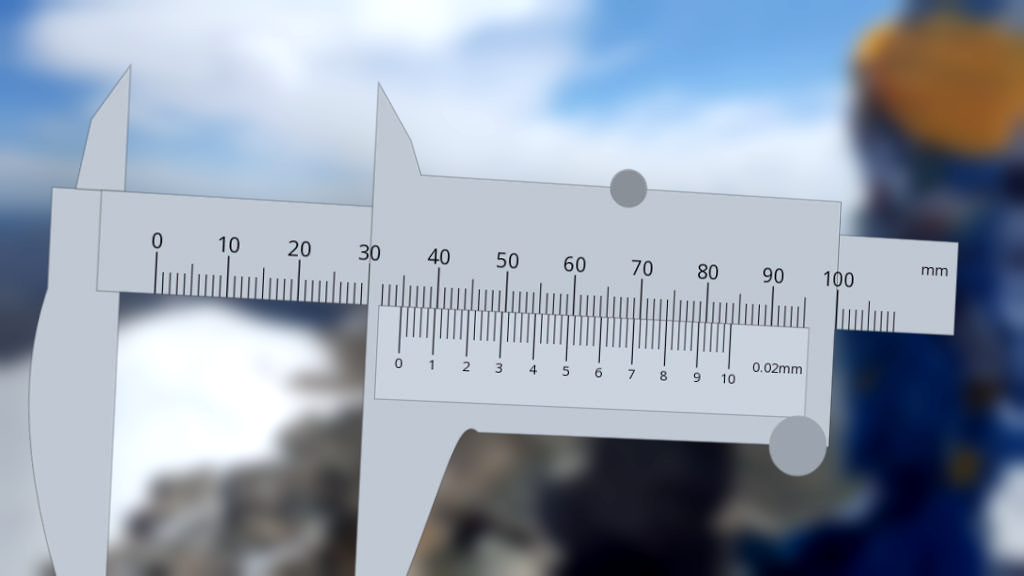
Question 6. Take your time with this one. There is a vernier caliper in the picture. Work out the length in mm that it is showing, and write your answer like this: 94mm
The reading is 34.8mm
